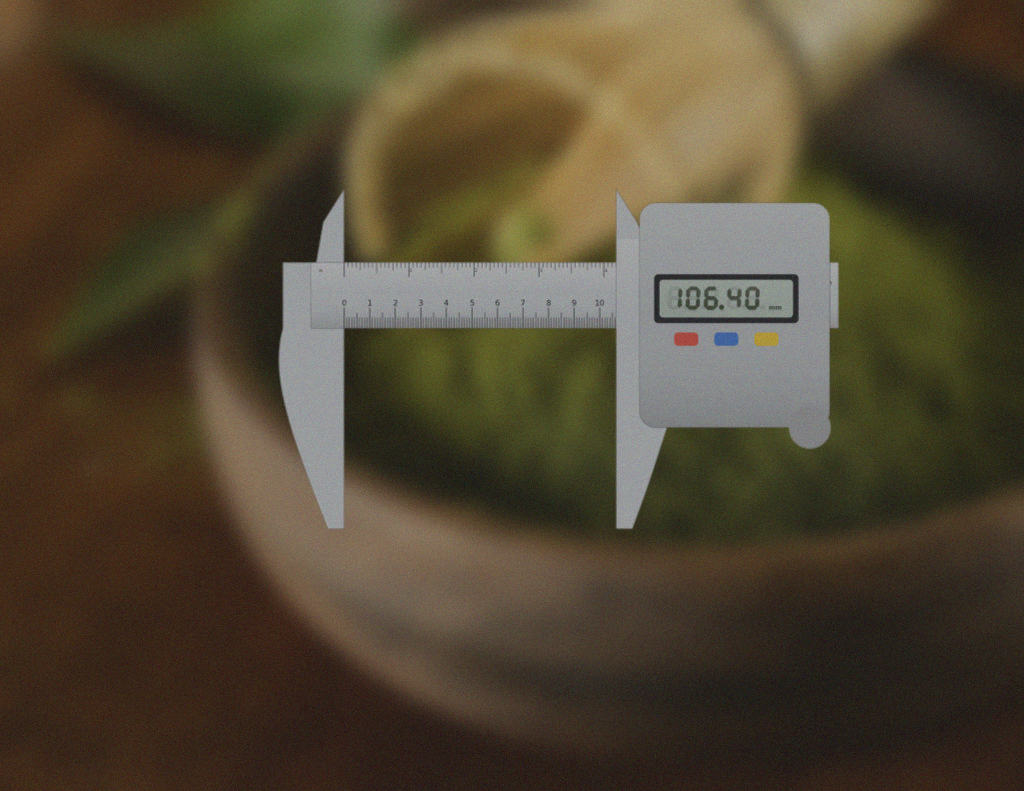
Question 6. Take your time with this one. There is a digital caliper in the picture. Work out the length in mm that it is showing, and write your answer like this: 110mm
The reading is 106.40mm
